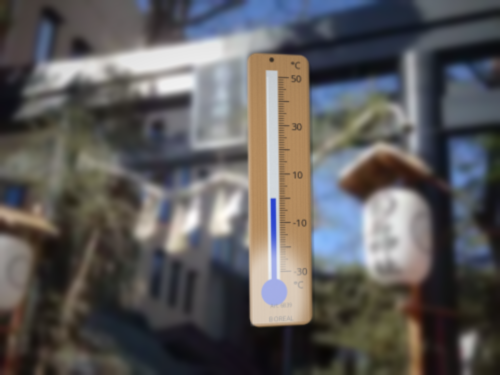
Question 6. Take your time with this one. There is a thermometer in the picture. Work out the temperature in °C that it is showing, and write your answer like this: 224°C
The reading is 0°C
